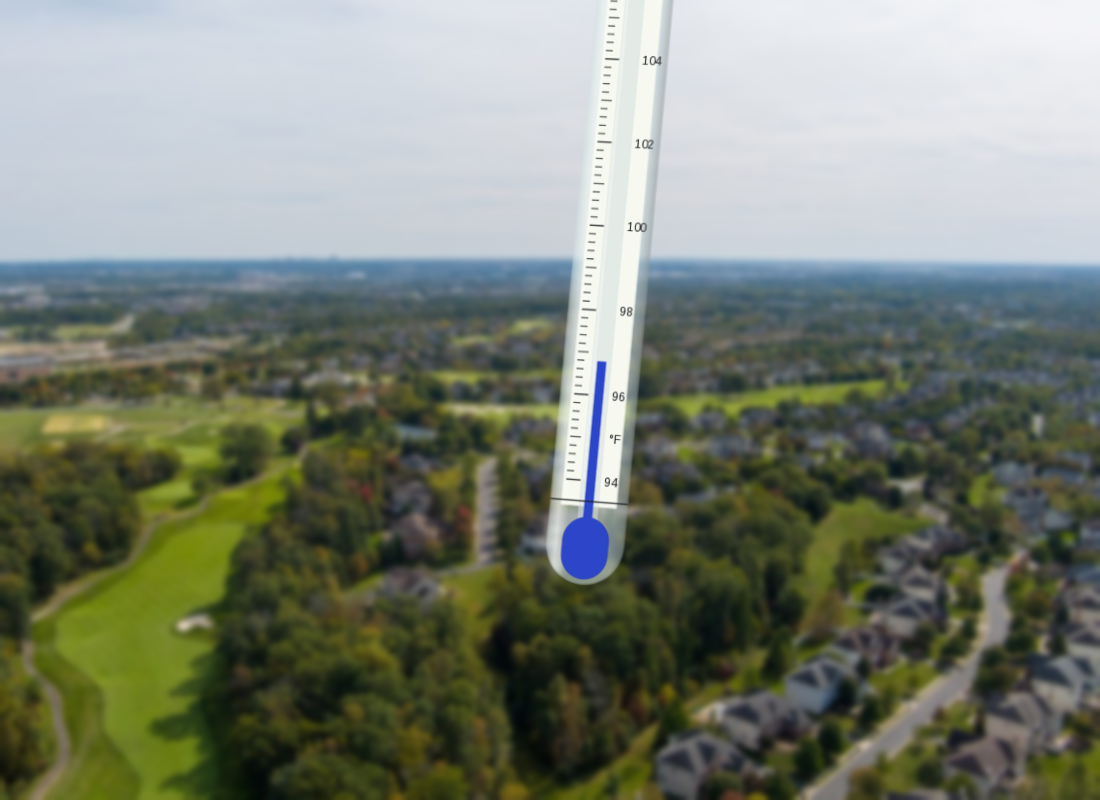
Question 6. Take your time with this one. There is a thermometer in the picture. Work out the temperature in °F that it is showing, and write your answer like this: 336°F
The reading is 96.8°F
